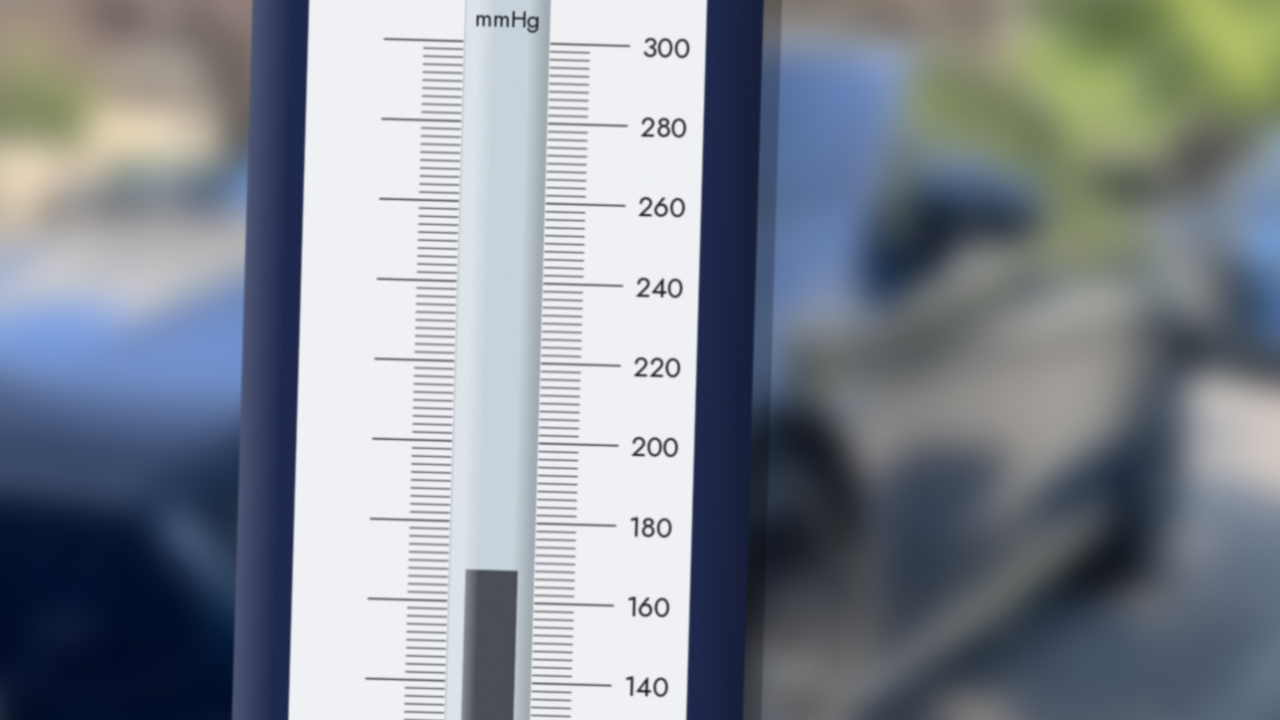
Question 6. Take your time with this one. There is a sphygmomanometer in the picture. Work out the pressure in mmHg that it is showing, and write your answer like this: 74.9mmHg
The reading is 168mmHg
